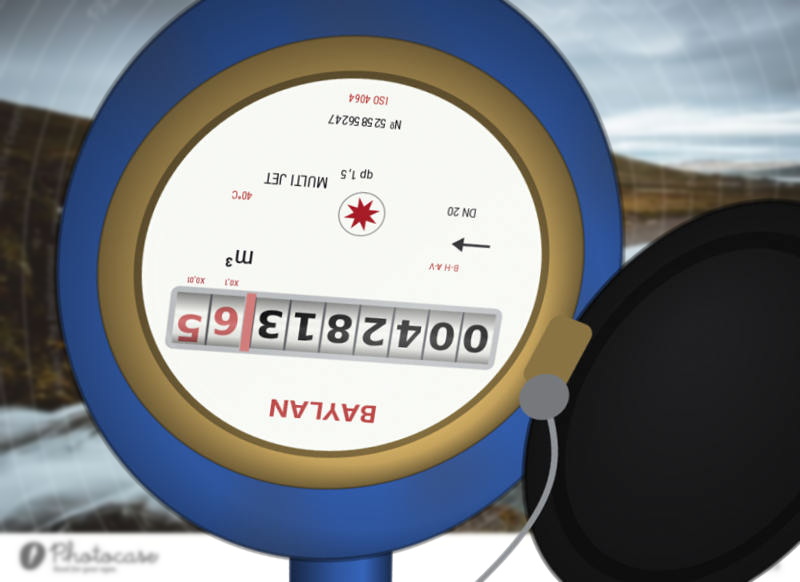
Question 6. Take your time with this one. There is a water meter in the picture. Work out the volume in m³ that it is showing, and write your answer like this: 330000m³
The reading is 42813.65m³
